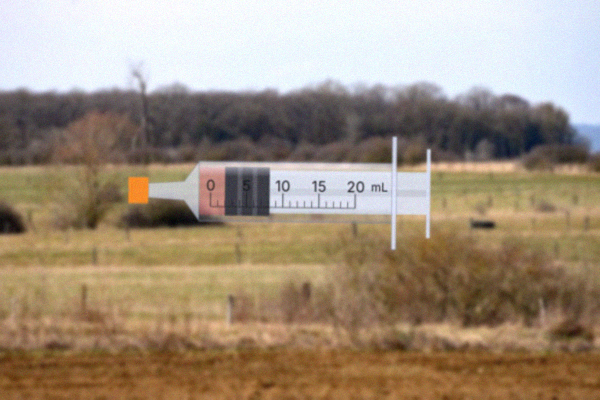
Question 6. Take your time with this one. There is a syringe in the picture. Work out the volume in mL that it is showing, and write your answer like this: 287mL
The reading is 2mL
